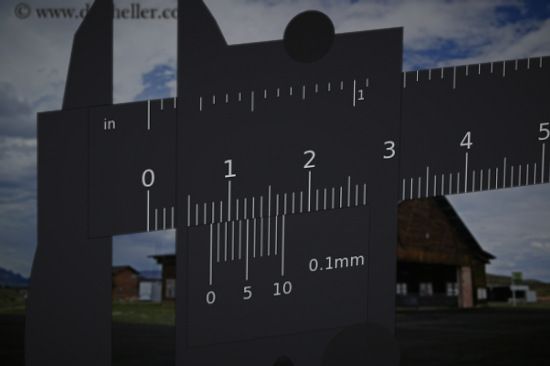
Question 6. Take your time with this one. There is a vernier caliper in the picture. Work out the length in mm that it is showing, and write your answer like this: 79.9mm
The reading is 7.8mm
